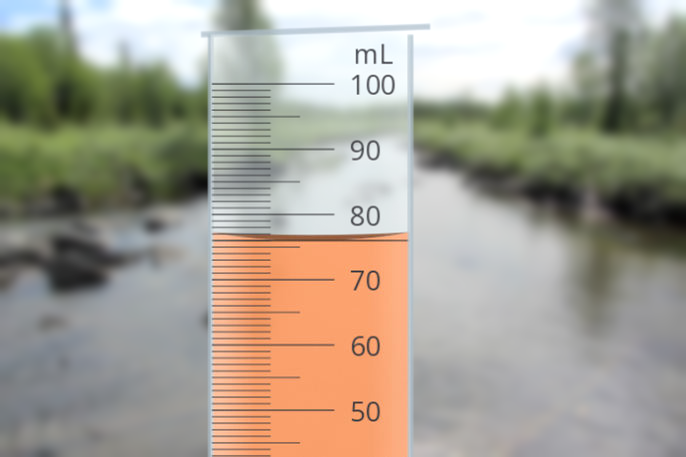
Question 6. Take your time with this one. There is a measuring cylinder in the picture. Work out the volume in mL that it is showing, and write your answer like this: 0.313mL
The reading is 76mL
